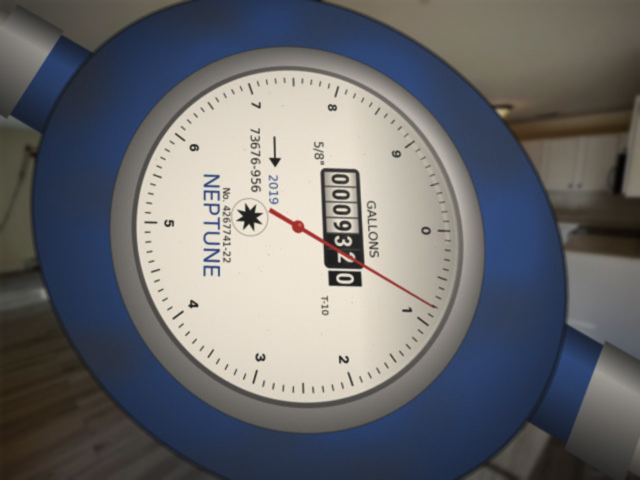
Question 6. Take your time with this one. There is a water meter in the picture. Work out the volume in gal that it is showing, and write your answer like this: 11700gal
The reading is 9320.8gal
